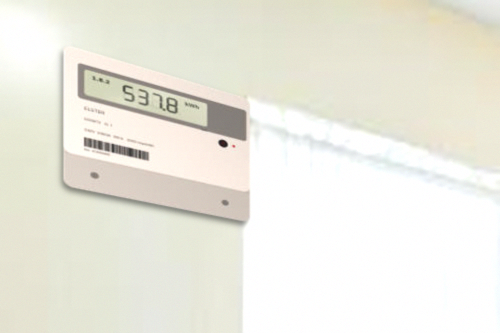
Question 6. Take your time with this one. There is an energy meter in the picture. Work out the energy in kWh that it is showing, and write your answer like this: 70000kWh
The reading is 537.8kWh
